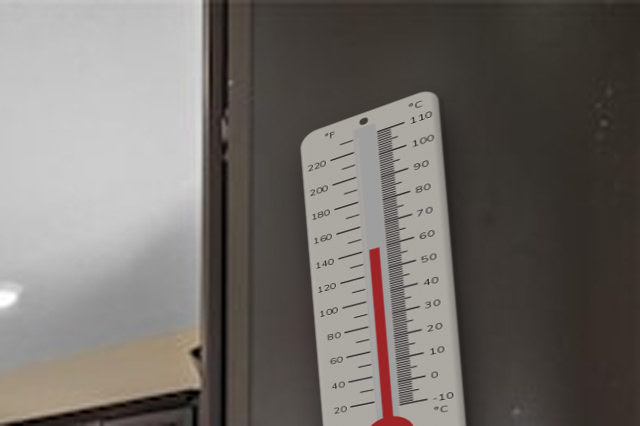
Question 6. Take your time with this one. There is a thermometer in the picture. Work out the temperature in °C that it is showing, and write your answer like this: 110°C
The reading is 60°C
